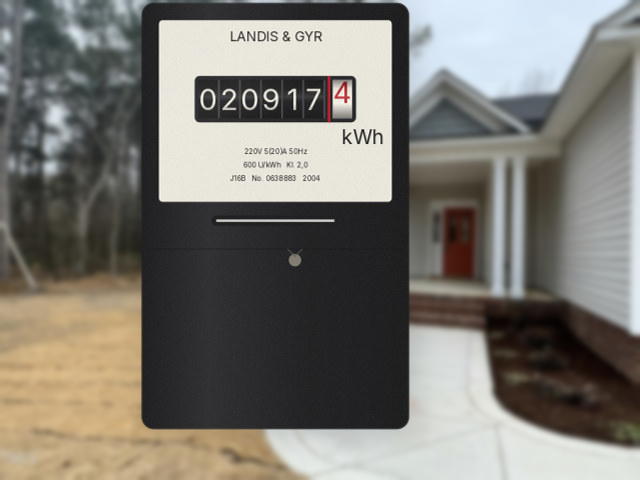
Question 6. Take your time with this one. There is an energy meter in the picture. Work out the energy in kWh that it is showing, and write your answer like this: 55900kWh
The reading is 20917.4kWh
